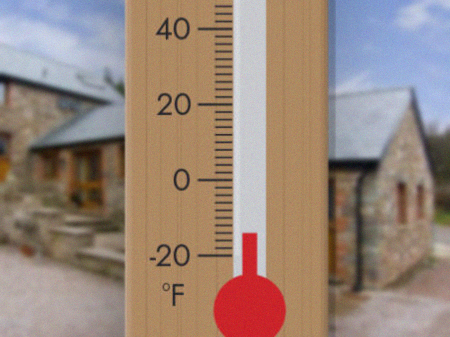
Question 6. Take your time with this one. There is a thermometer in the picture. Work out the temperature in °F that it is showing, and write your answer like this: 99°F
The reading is -14°F
